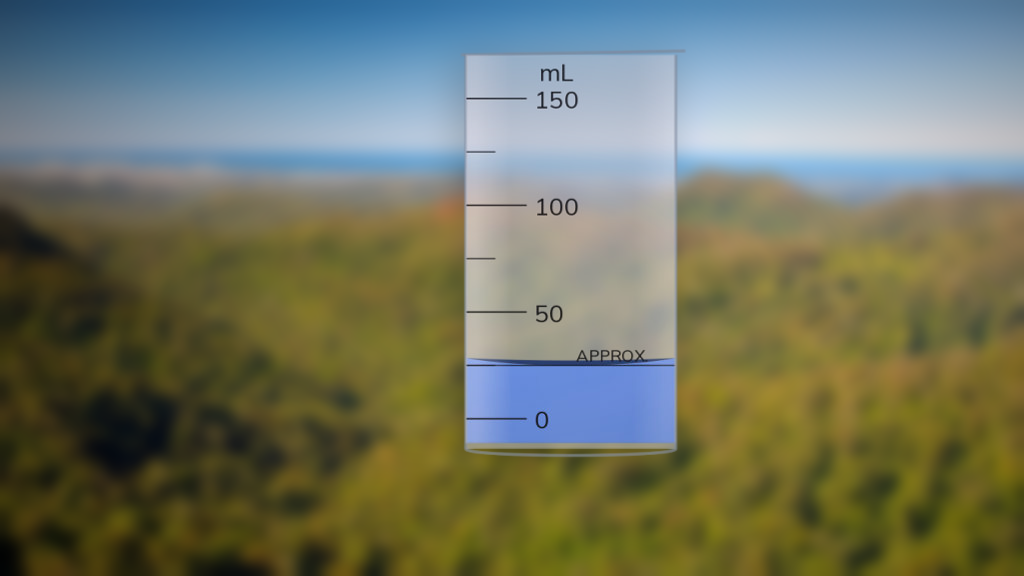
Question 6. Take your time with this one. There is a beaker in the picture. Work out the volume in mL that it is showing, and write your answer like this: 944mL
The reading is 25mL
